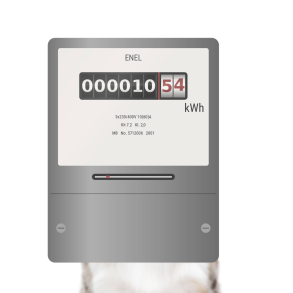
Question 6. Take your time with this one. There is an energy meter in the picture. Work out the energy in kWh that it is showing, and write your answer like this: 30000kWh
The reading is 10.54kWh
